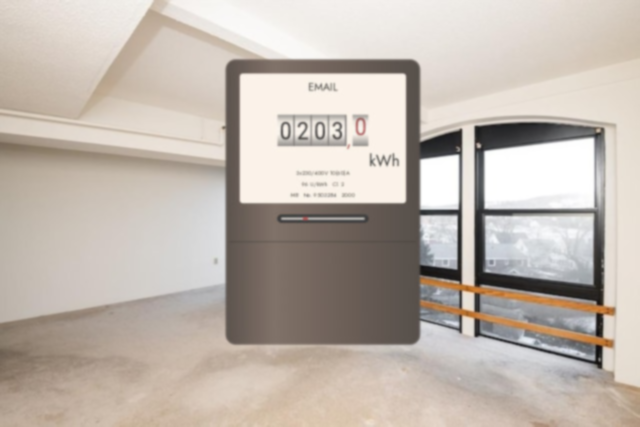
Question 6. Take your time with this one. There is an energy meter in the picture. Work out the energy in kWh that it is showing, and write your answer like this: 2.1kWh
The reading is 203.0kWh
